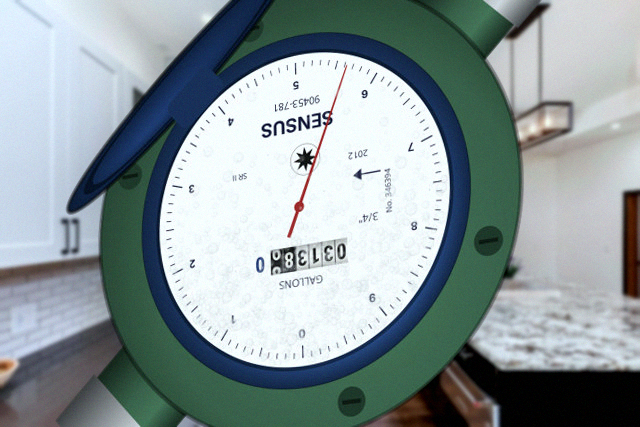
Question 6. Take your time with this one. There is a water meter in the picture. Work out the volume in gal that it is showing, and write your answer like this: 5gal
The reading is 313885.6gal
